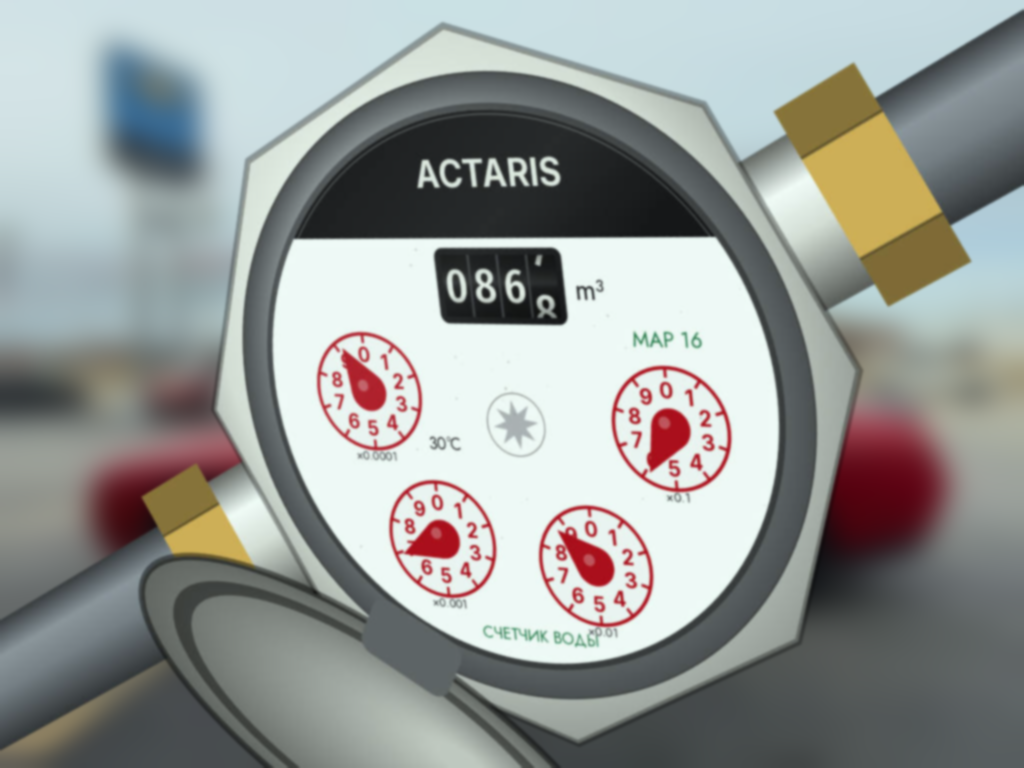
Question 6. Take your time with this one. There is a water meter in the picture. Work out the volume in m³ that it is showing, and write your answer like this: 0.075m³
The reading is 867.5869m³
